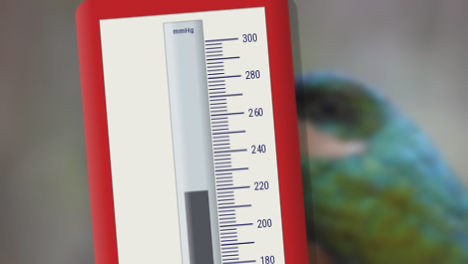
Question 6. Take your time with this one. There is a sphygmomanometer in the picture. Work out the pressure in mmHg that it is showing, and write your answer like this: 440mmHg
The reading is 220mmHg
